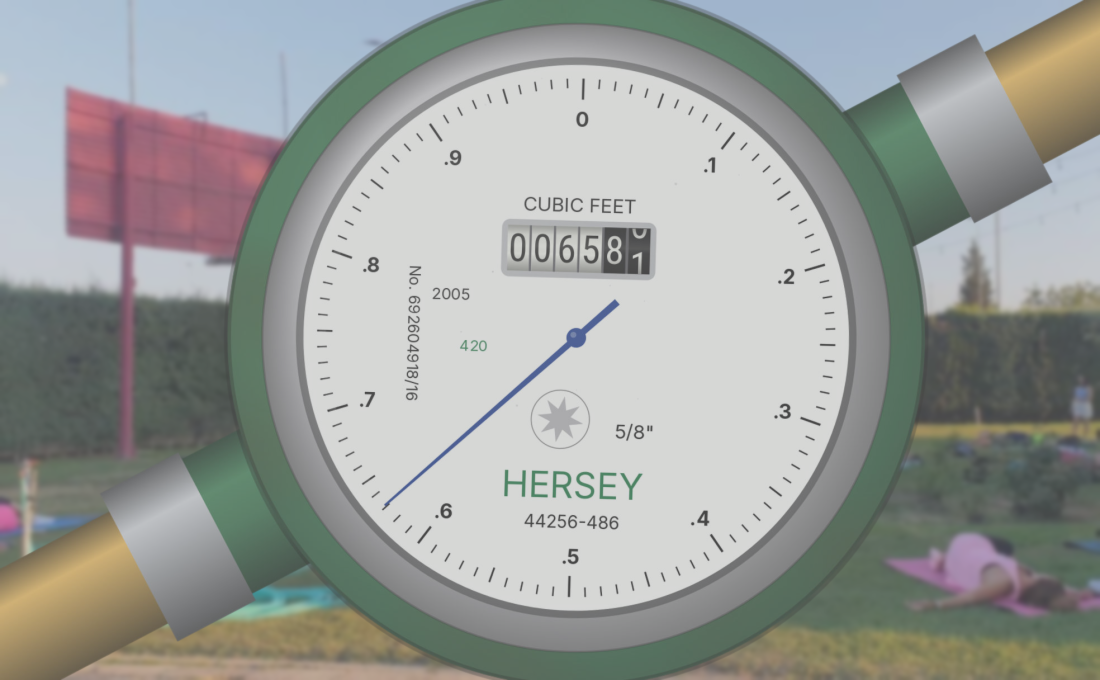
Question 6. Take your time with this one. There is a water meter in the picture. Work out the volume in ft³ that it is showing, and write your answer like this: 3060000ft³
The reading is 6580.63ft³
